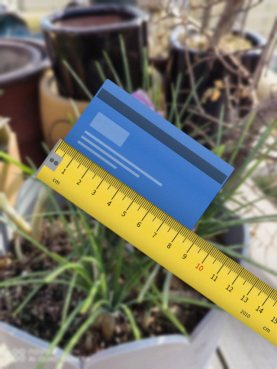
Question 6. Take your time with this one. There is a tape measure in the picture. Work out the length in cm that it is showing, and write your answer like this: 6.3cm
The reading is 8.5cm
